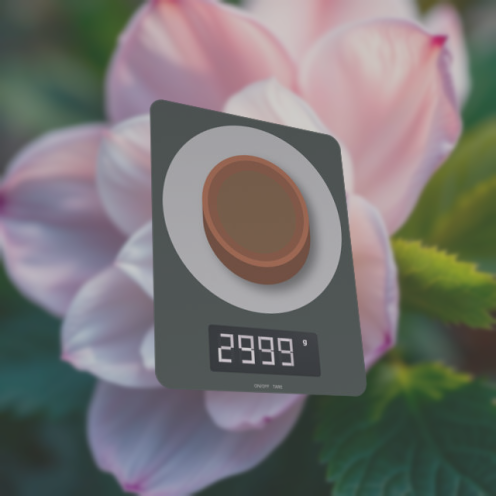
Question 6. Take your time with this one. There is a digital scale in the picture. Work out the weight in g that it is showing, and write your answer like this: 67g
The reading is 2999g
